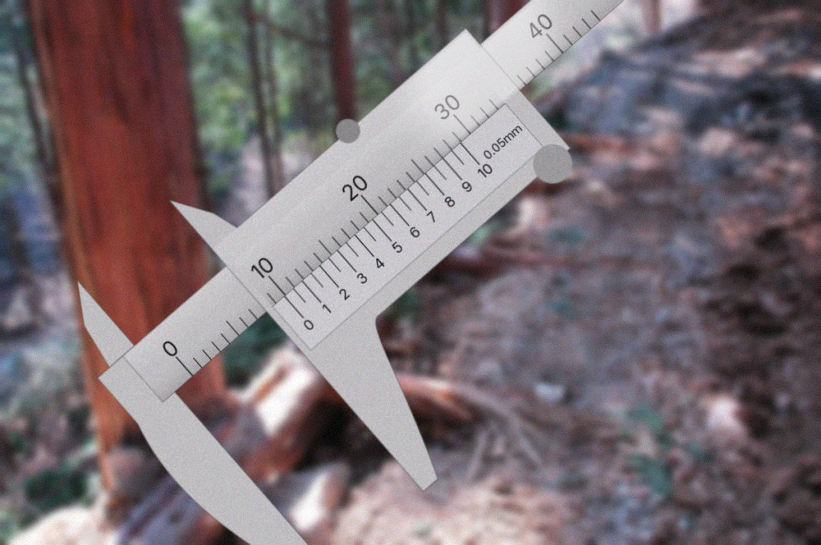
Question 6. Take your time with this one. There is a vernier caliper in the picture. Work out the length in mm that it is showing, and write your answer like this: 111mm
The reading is 9.9mm
